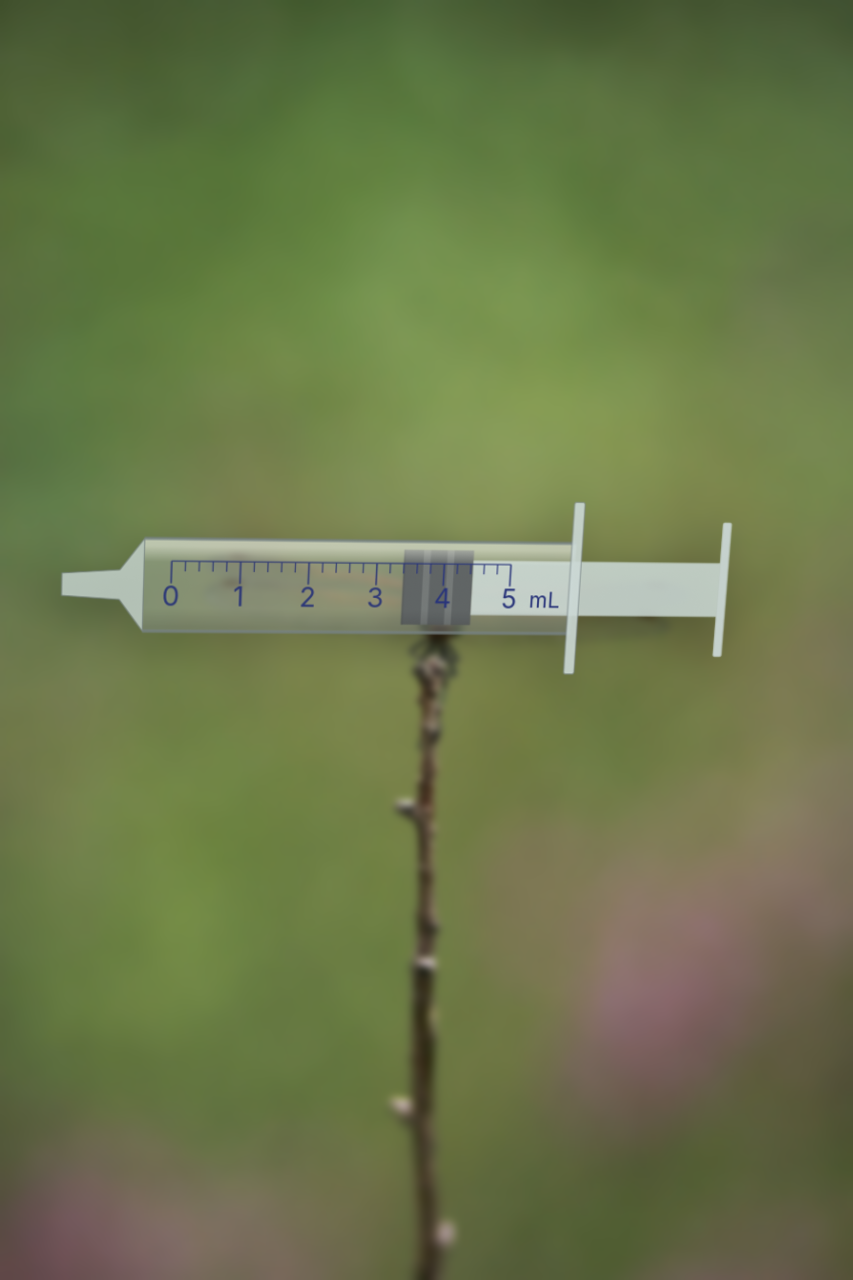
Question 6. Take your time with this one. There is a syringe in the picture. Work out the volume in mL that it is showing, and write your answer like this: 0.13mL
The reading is 3.4mL
